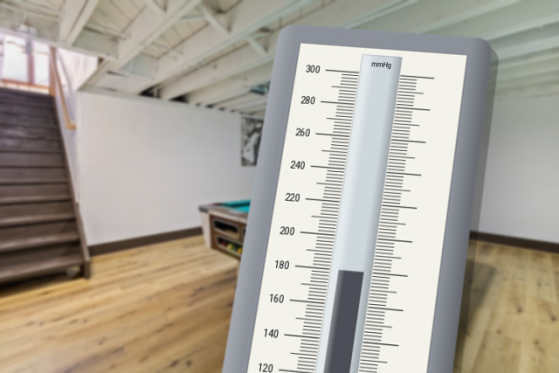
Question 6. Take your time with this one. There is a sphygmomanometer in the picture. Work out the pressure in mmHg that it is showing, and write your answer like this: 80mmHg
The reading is 180mmHg
